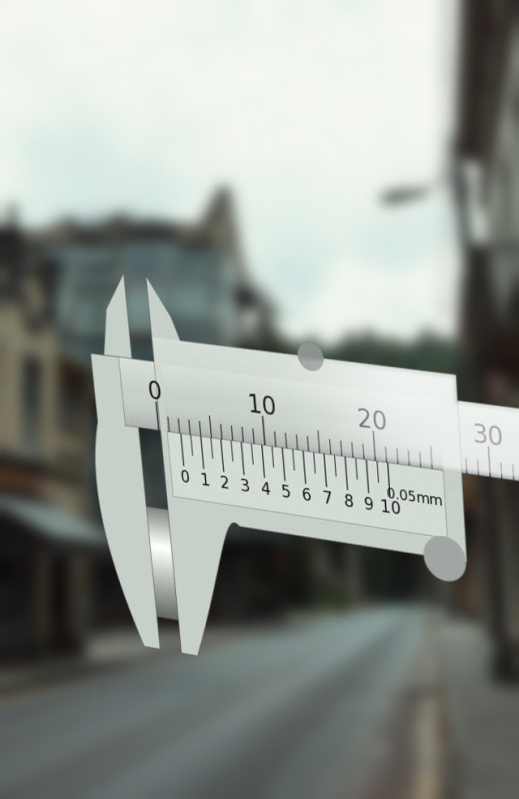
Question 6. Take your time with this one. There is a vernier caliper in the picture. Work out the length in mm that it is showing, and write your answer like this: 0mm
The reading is 2.1mm
